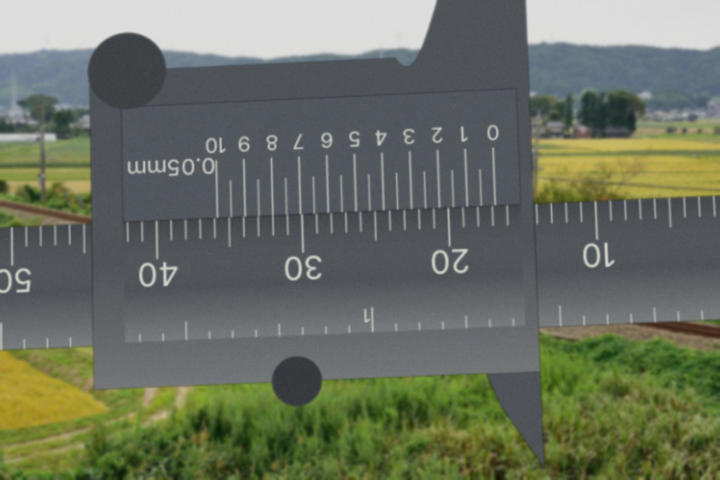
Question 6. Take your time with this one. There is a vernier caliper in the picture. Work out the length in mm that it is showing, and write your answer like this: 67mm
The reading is 16.8mm
